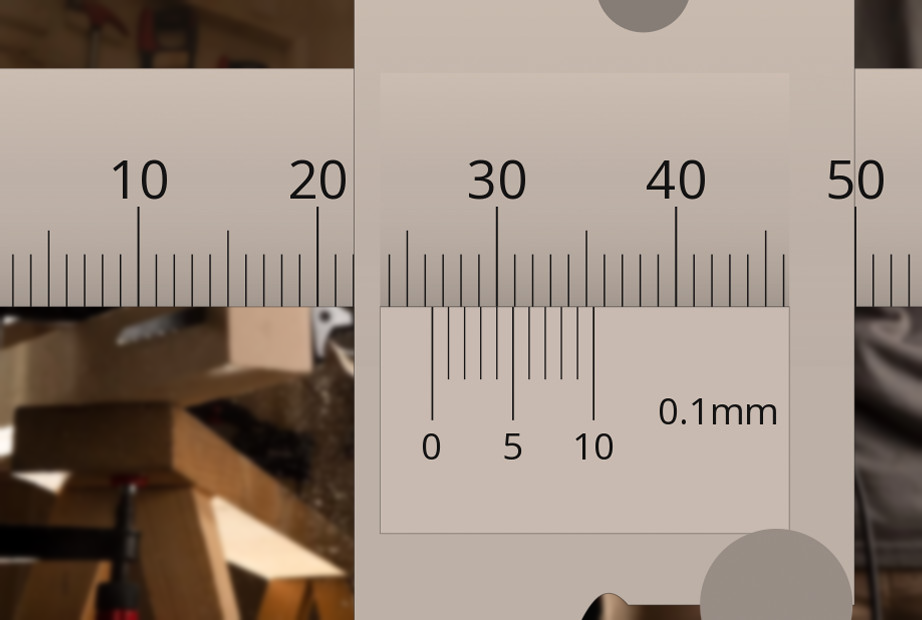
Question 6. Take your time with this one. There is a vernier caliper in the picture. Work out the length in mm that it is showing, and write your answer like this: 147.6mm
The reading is 26.4mm
